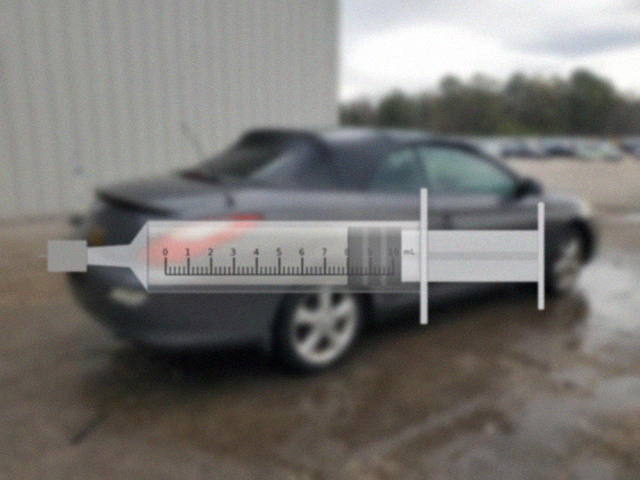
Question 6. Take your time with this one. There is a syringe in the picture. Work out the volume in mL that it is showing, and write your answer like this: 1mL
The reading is 8mL
